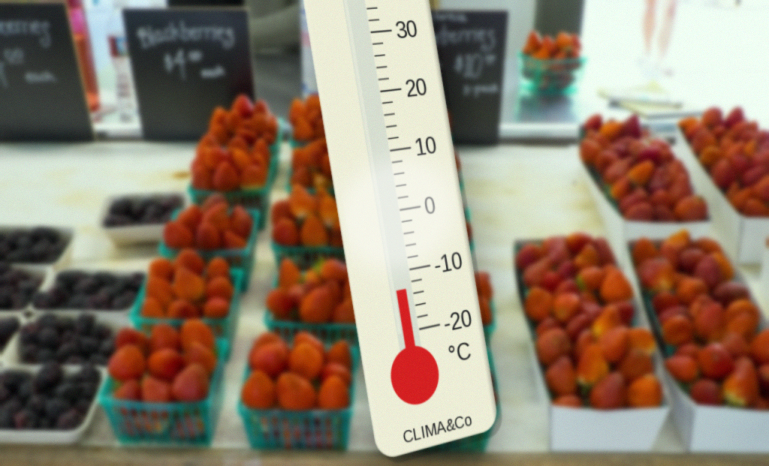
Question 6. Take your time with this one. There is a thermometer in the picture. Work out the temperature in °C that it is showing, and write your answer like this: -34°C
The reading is -13°C
